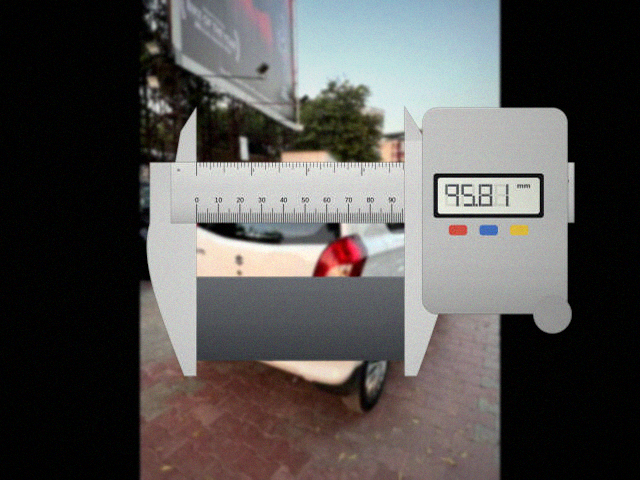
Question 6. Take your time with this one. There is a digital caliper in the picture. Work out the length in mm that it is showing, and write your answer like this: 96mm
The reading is 95.81mm
